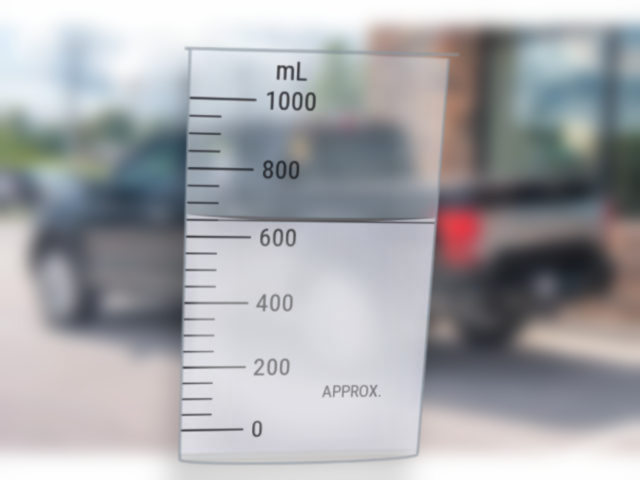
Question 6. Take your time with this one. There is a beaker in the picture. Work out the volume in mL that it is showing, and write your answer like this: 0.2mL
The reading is 650mL
